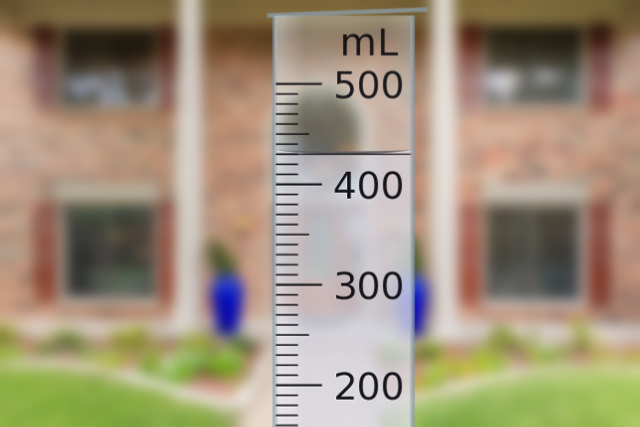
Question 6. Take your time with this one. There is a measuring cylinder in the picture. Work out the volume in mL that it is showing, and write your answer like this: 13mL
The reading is 430mL
